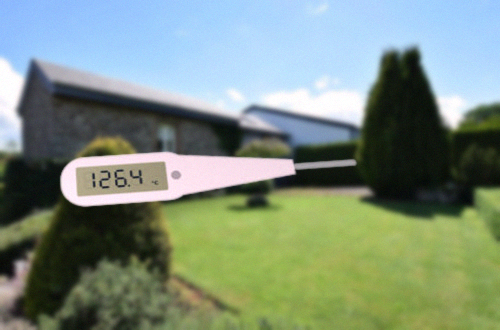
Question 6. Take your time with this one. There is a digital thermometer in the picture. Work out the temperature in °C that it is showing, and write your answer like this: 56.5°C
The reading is 126.4°C
